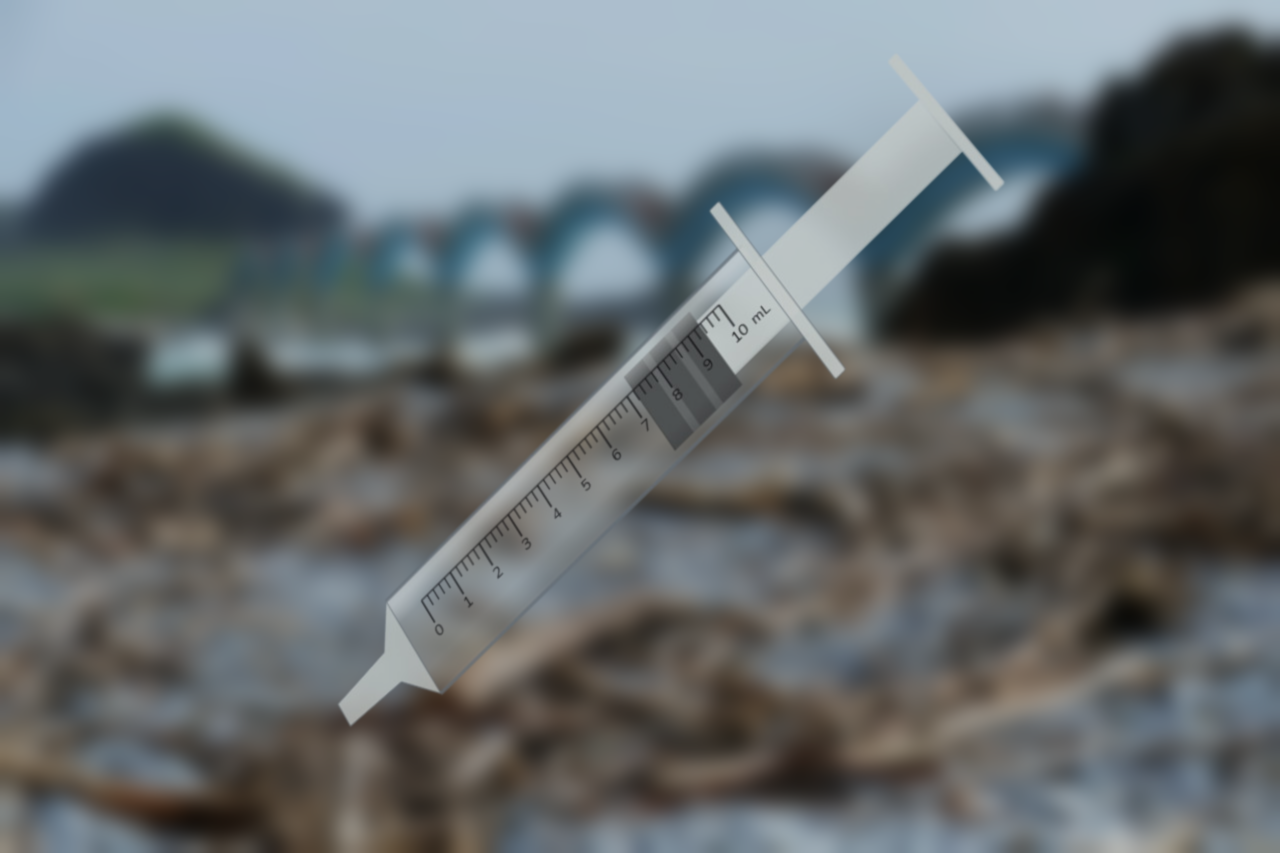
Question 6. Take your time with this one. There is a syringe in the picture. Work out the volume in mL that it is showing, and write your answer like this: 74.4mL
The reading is 7.2mL
